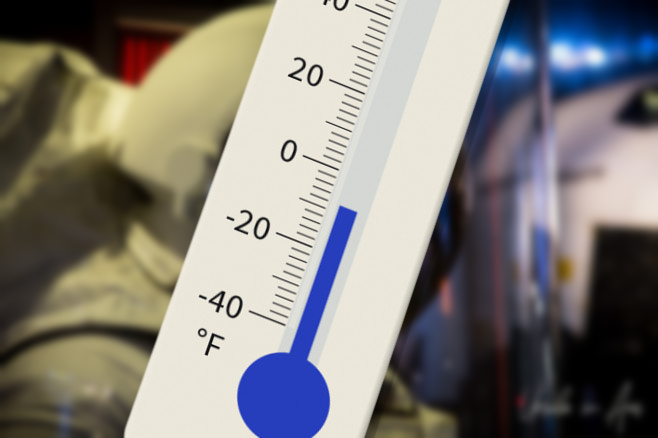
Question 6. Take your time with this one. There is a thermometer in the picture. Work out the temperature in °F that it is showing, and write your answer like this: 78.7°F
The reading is -8°F
